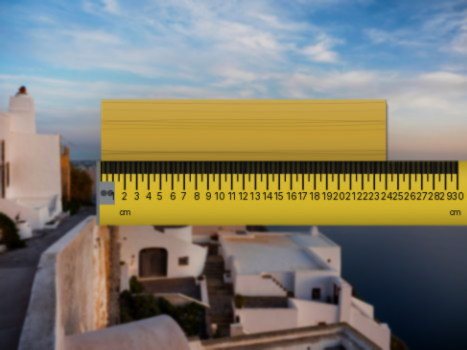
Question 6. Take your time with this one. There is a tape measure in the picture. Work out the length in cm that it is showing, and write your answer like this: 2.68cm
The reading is 24cm
